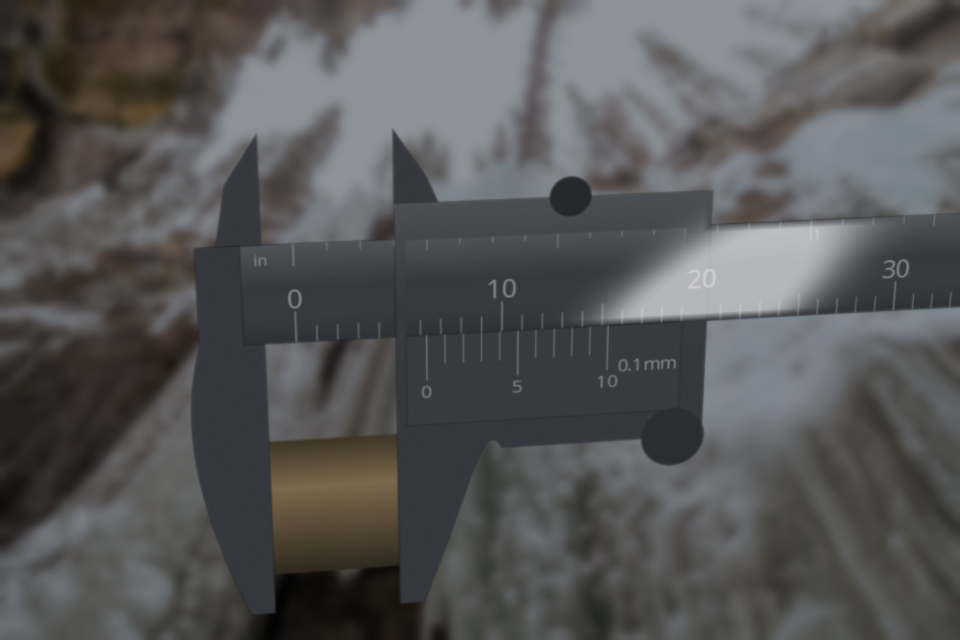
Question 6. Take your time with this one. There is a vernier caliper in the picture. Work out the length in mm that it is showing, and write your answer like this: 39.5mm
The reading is 6.3mm
